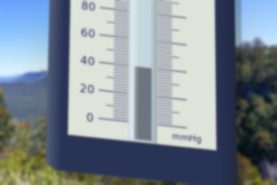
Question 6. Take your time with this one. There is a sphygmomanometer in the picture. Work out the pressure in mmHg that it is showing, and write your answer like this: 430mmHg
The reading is 40mmHg
